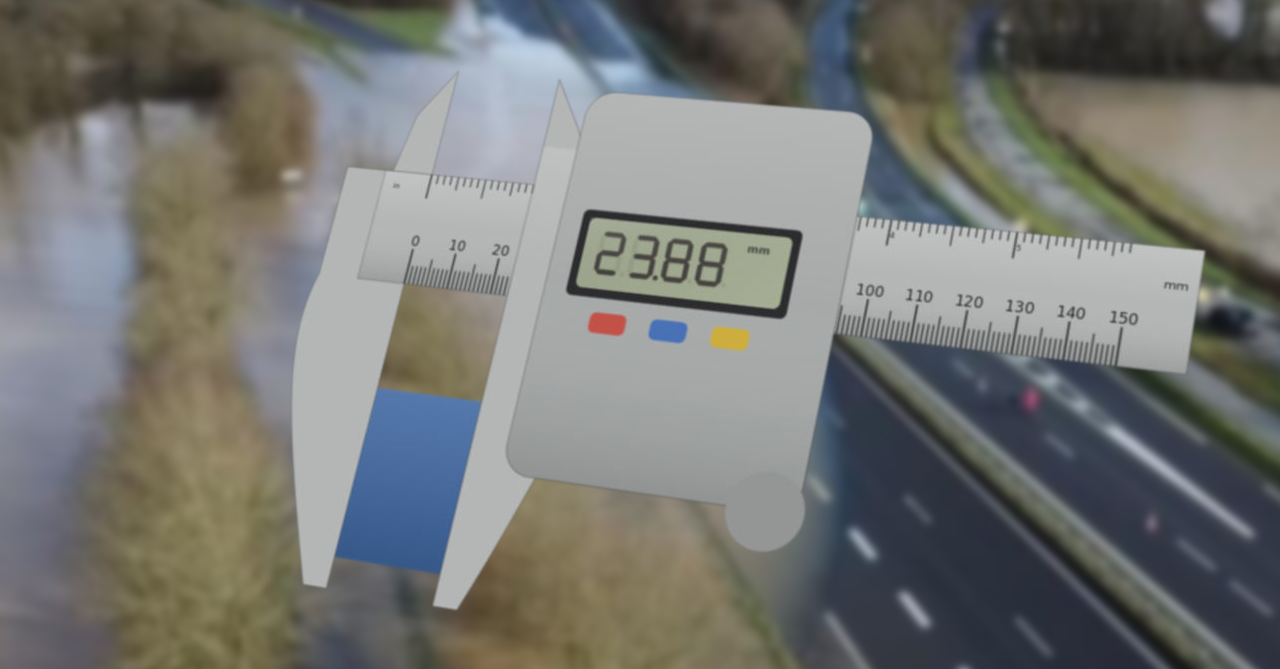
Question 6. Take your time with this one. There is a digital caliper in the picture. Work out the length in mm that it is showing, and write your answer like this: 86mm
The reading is 23.88mm
